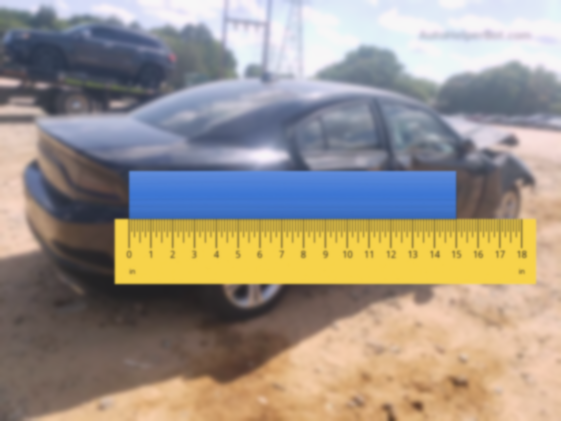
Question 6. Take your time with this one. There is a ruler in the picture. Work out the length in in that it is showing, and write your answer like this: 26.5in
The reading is 15in
